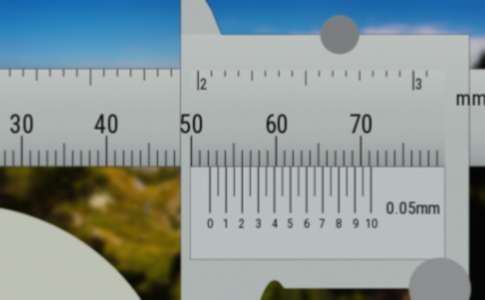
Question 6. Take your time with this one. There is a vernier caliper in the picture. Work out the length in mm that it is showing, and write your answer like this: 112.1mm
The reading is 52.2mm
